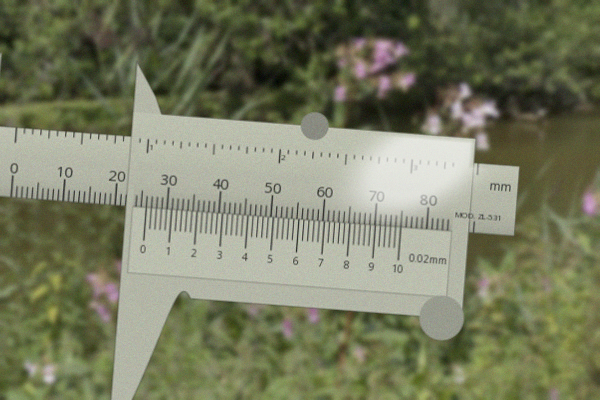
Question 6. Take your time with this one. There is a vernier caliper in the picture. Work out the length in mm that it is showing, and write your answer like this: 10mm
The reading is 26.0mm
